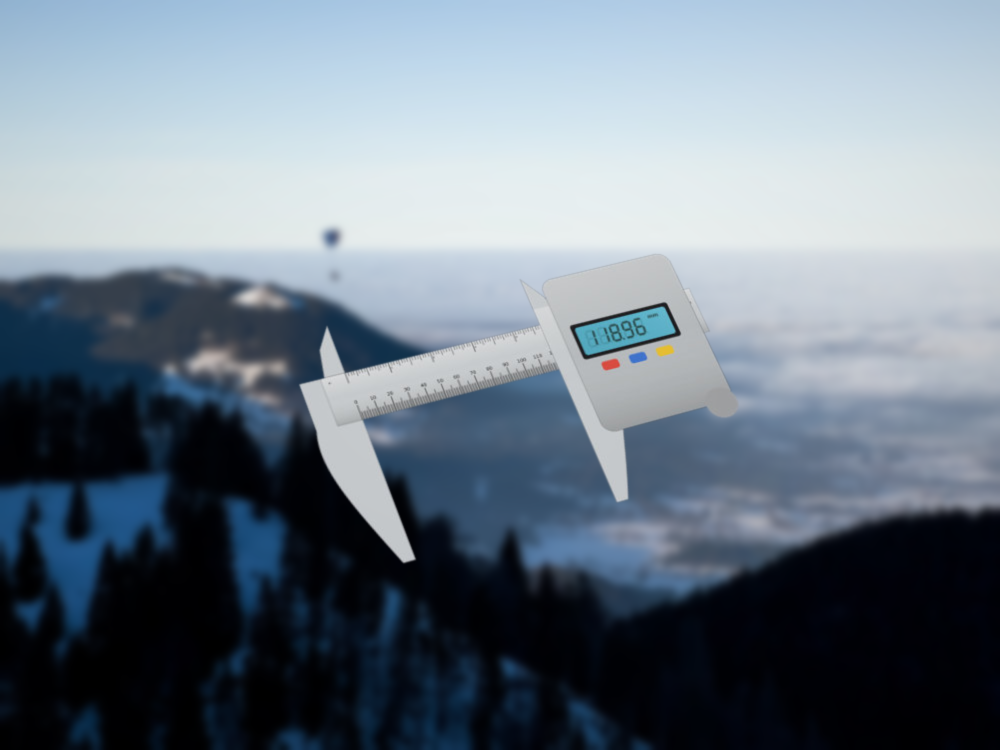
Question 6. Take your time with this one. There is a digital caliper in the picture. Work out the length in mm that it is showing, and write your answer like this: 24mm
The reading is 118.96mm
